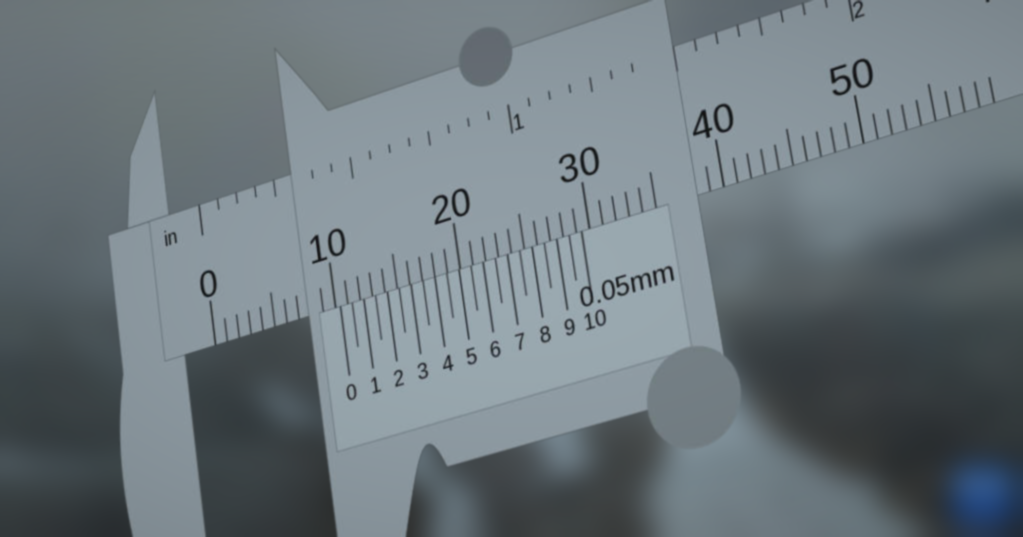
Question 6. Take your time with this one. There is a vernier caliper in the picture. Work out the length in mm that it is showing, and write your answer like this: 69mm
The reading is 10.4mm
